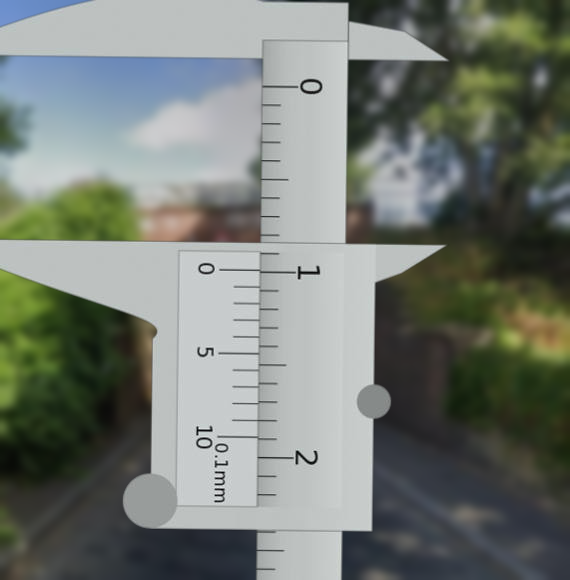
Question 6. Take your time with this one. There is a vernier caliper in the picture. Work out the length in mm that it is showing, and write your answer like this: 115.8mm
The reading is 9.9mm
